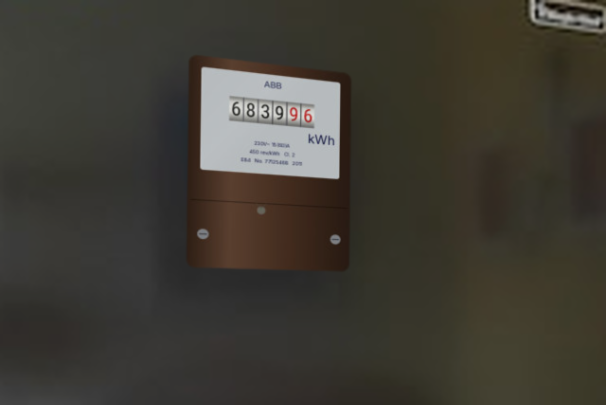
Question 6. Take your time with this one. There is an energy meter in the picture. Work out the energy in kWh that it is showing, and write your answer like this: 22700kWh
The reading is 6839.96kWh
